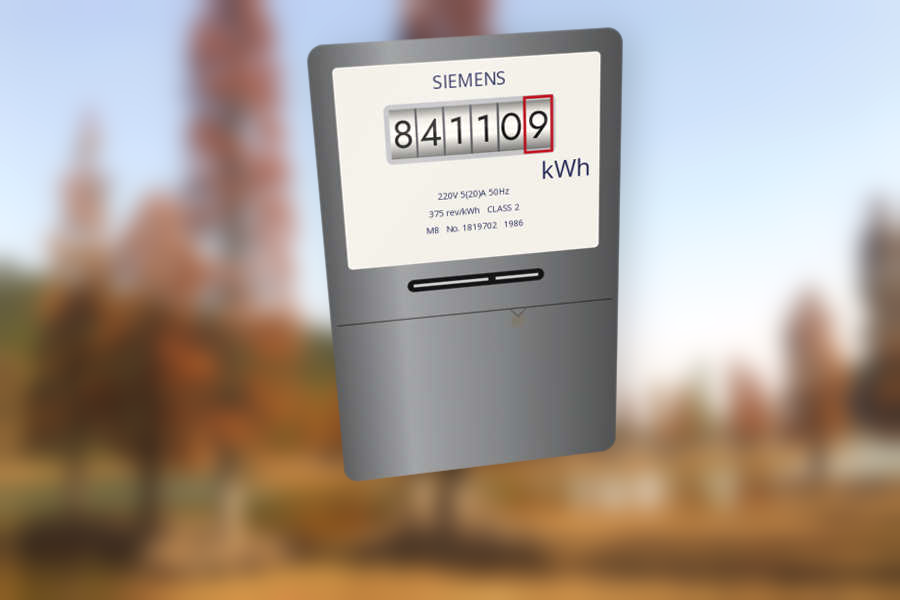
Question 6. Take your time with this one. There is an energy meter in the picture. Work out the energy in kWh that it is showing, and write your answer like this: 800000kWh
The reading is 84110.9kWh
